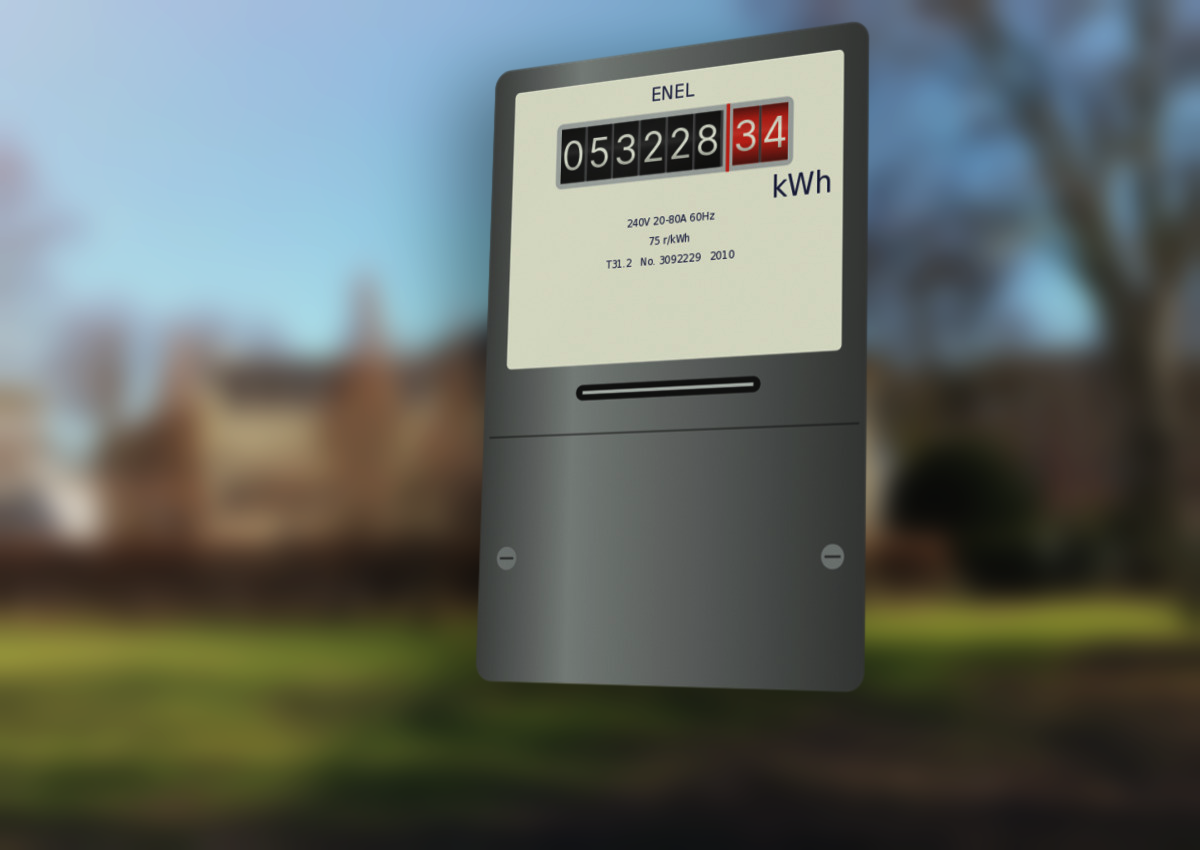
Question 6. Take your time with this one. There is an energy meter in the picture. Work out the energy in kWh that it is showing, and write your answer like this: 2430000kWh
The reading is 53228.34kWh
